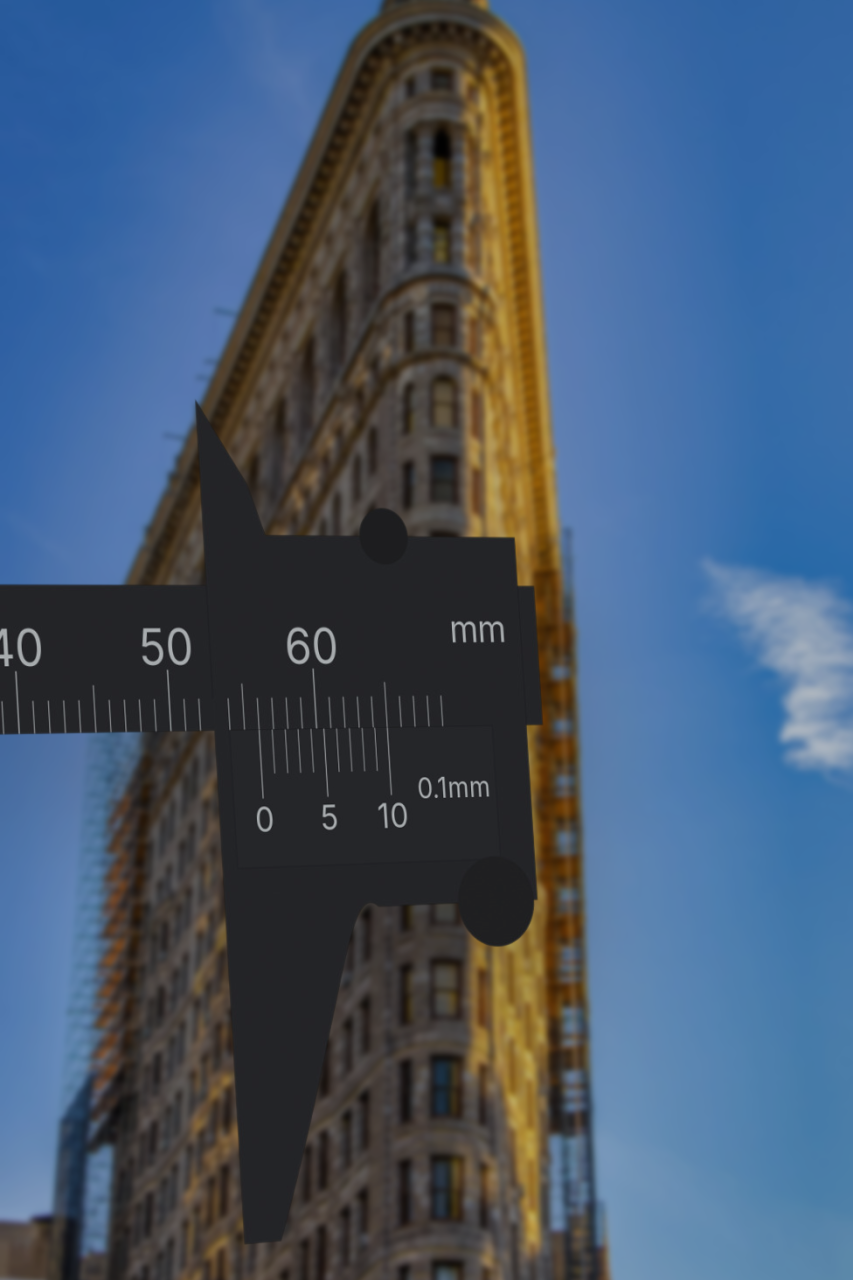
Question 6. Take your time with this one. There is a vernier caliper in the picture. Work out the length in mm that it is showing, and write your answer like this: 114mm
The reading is 56.0mm
